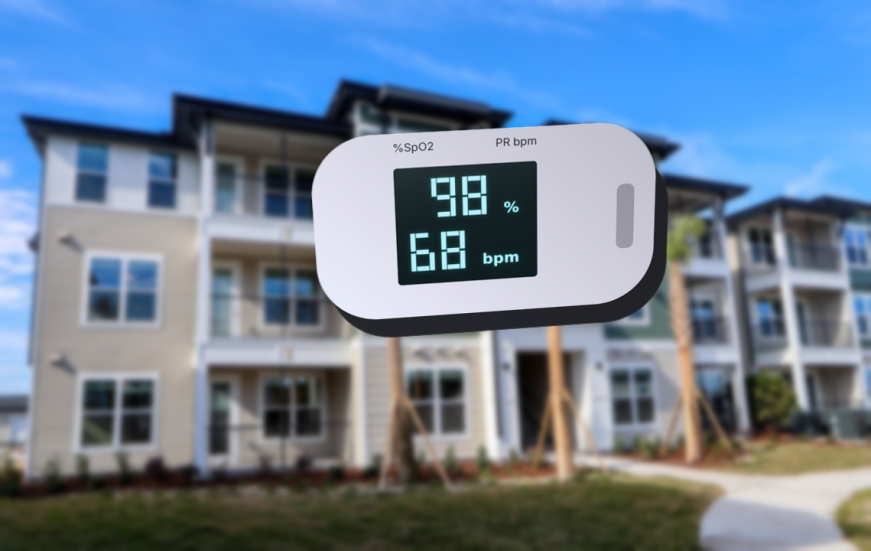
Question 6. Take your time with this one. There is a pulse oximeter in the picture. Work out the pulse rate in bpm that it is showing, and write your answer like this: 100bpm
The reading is 68bpm
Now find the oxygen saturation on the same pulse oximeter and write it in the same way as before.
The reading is 98%
